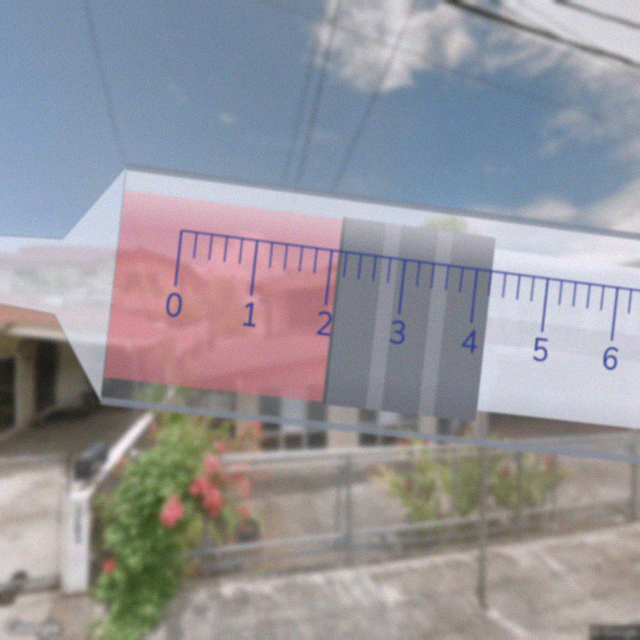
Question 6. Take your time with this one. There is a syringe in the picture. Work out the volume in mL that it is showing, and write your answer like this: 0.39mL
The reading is 2.1mL
